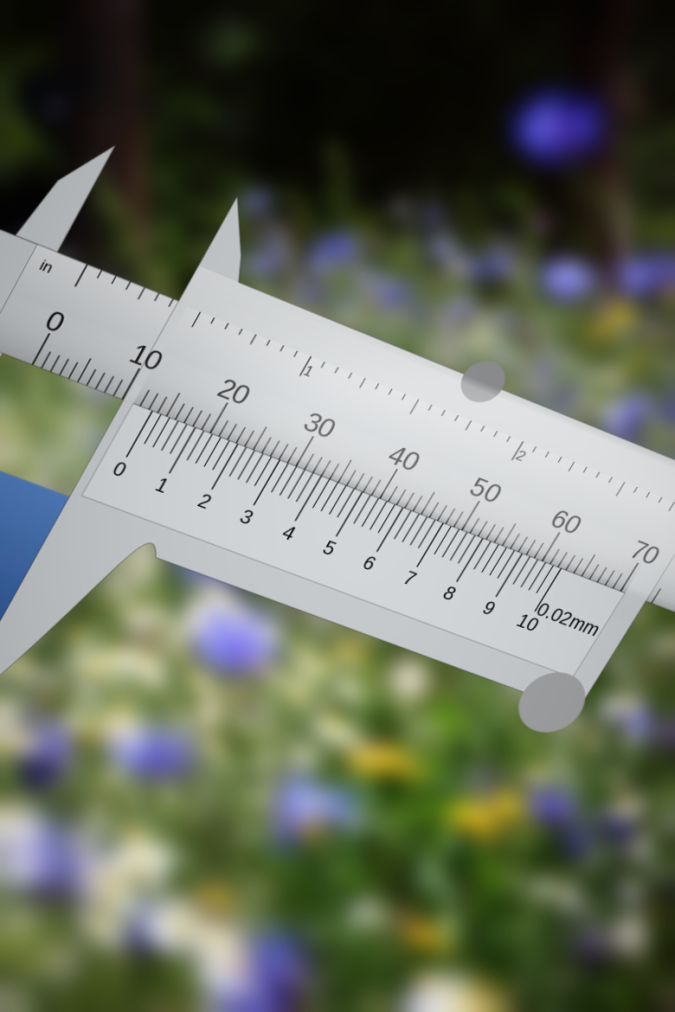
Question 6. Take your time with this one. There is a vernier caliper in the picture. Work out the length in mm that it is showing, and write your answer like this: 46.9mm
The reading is 13.4mm
